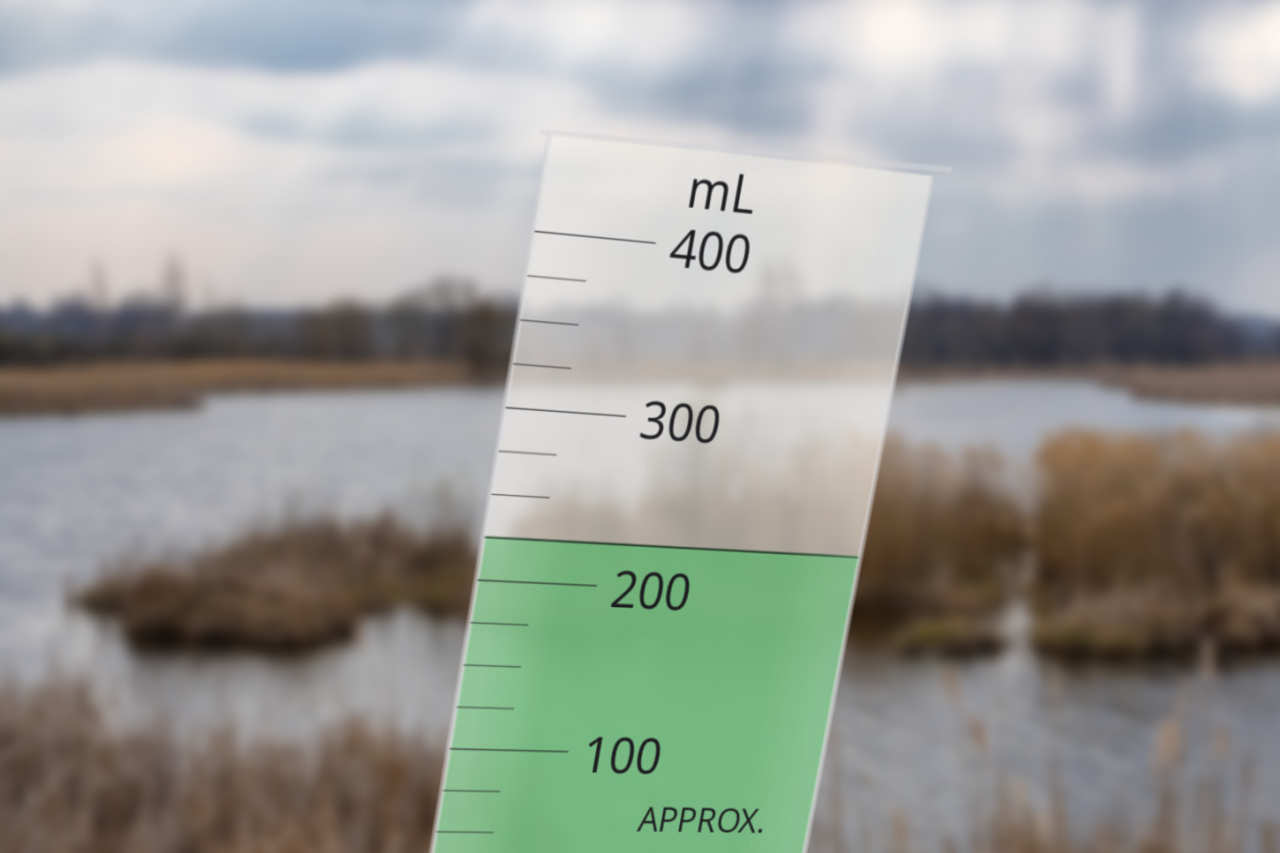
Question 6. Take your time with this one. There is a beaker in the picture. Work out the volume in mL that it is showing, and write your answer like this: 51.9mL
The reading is 225mL
